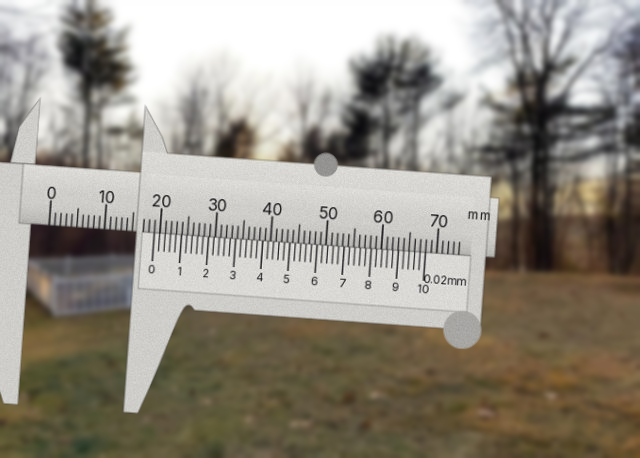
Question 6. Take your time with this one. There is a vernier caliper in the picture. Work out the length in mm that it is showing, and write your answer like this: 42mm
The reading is 19.0mm
